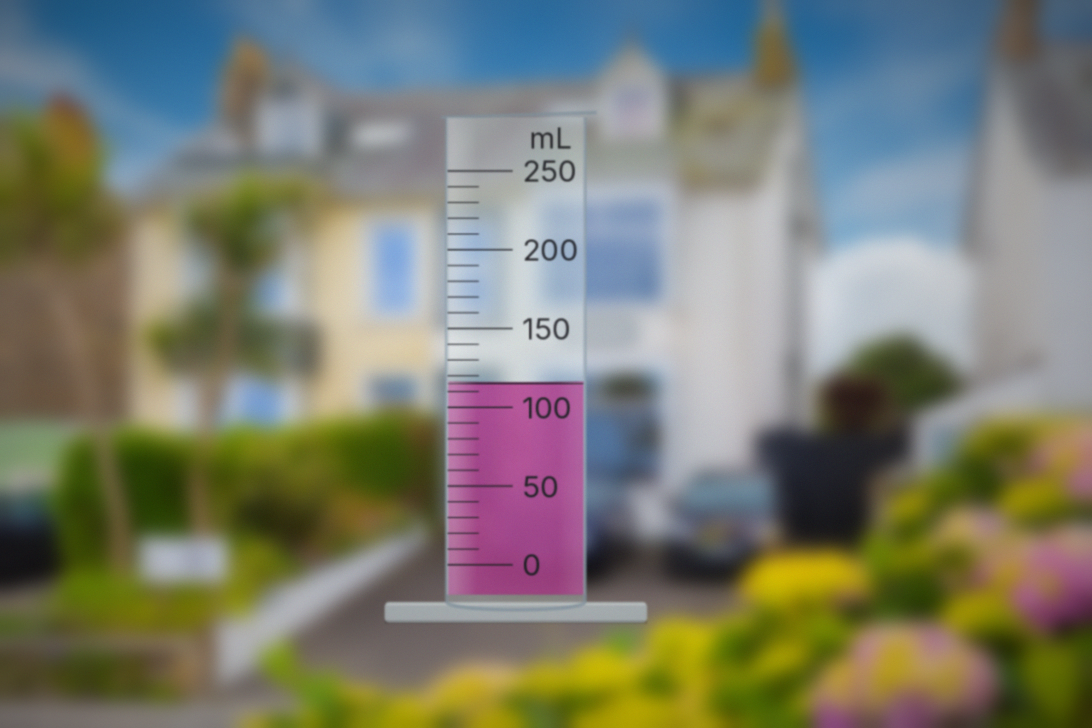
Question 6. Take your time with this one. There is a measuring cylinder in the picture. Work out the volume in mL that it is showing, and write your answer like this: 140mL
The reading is 115mL
